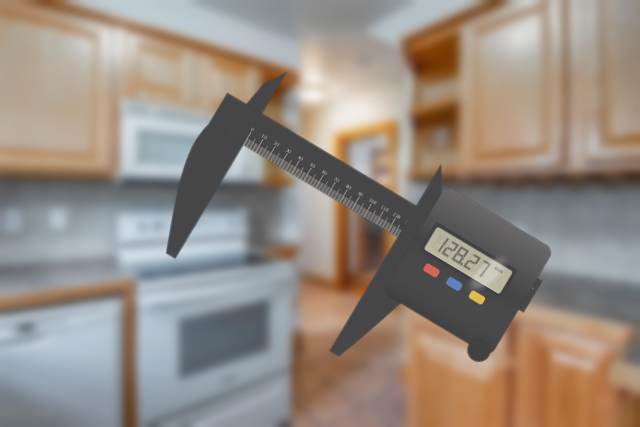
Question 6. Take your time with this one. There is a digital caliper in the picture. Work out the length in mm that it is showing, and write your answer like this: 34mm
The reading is 128.27mm
